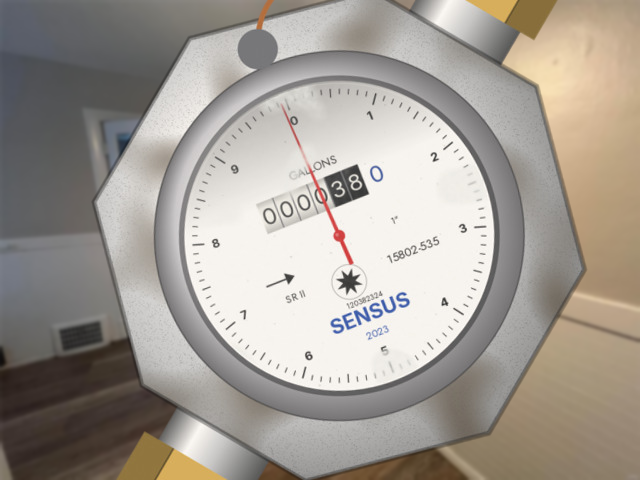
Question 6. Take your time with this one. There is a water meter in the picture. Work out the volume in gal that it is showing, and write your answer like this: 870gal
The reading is 379.9gal
